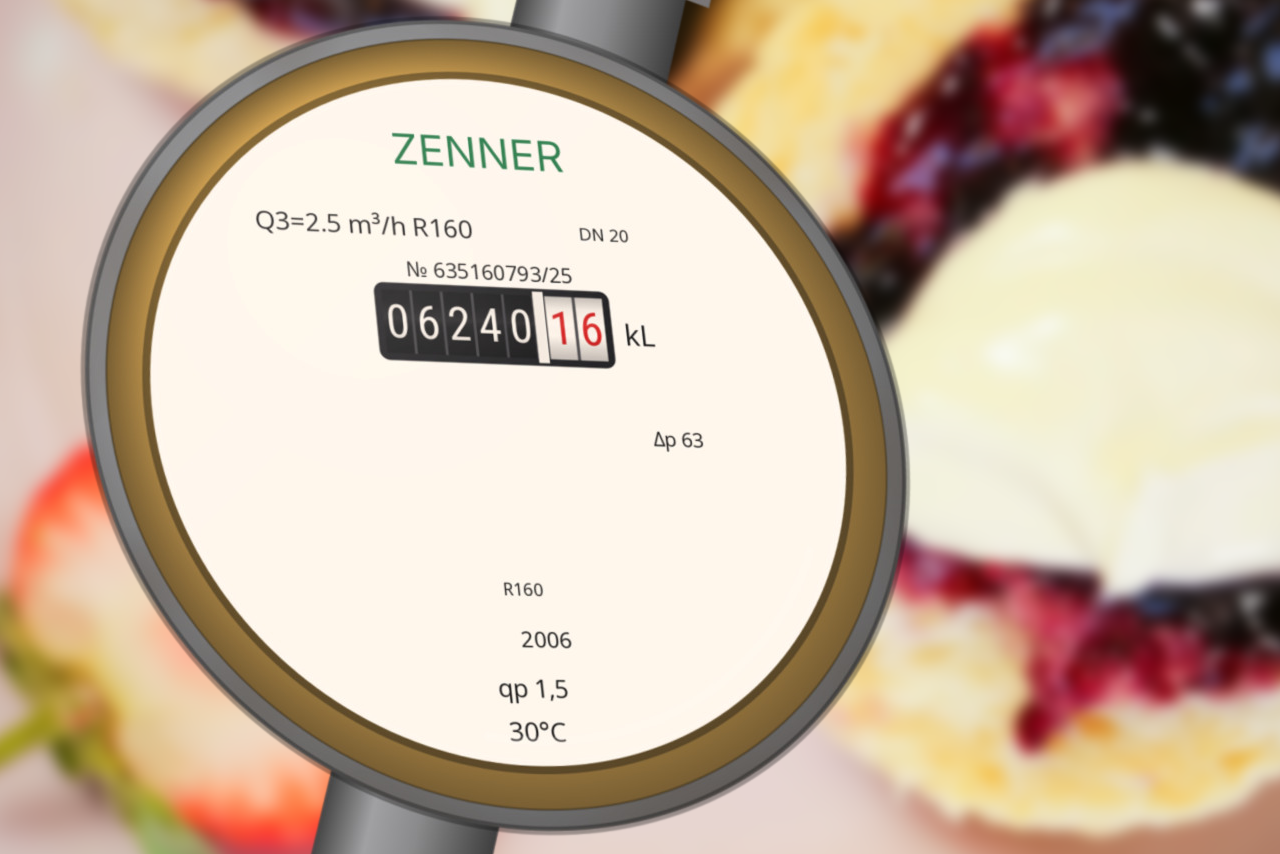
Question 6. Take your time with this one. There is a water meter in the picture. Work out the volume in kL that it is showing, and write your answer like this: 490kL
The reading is 6240.16kL
